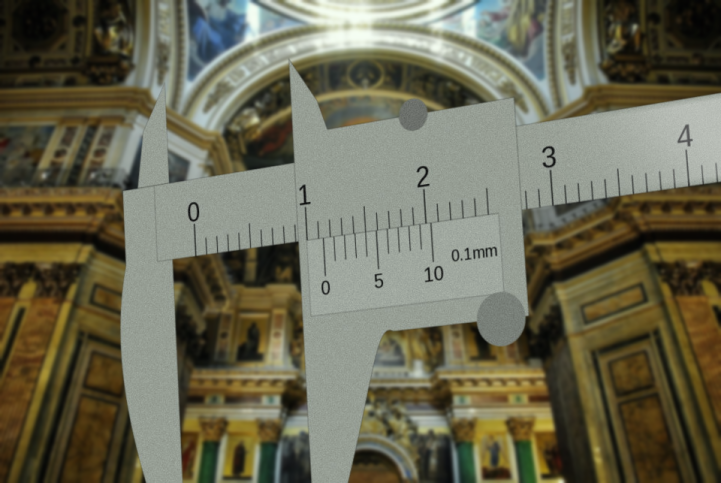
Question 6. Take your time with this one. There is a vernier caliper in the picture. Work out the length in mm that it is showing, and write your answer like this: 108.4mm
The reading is 11.4mm
